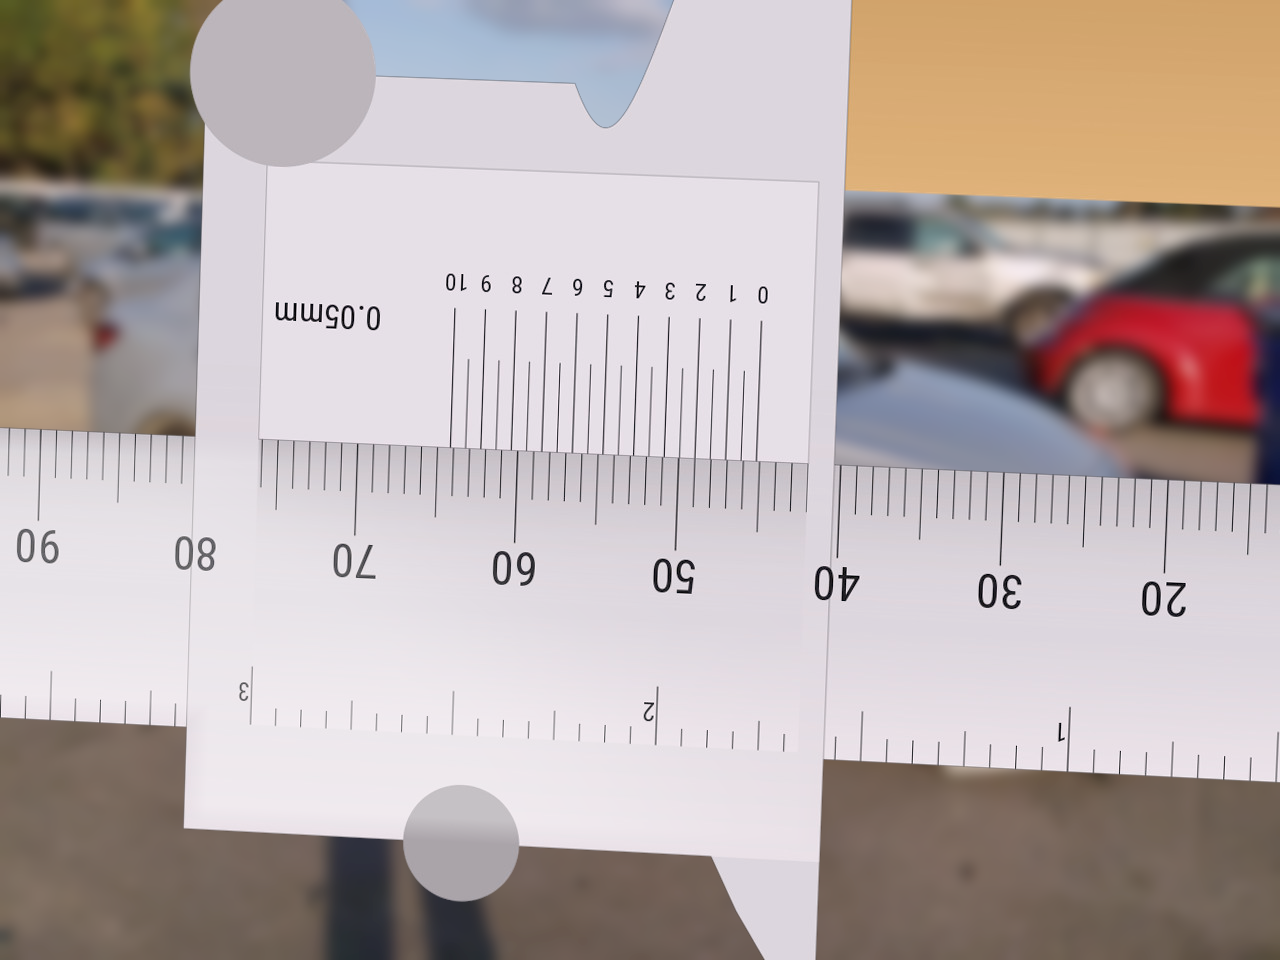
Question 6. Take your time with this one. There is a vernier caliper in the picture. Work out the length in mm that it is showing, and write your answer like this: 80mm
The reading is 45.2mm
